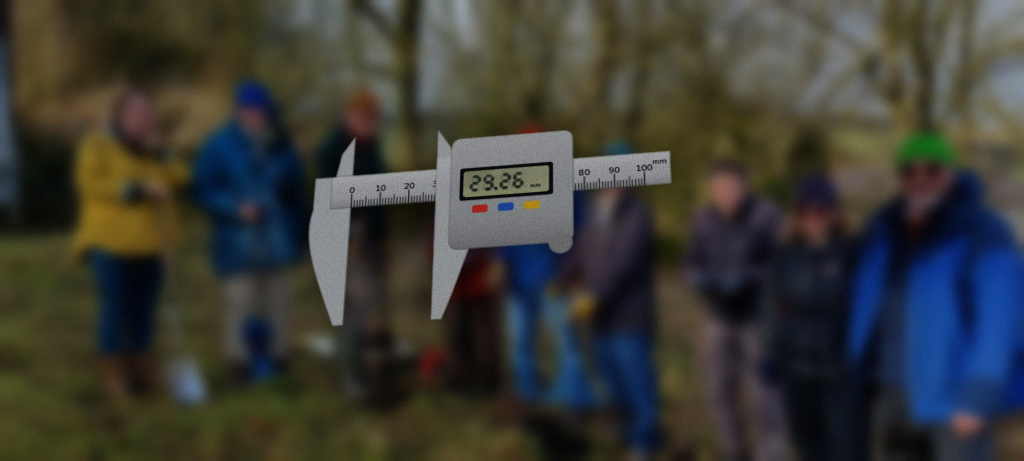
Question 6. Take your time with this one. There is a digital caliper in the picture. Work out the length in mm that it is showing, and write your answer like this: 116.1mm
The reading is 29.26mm
